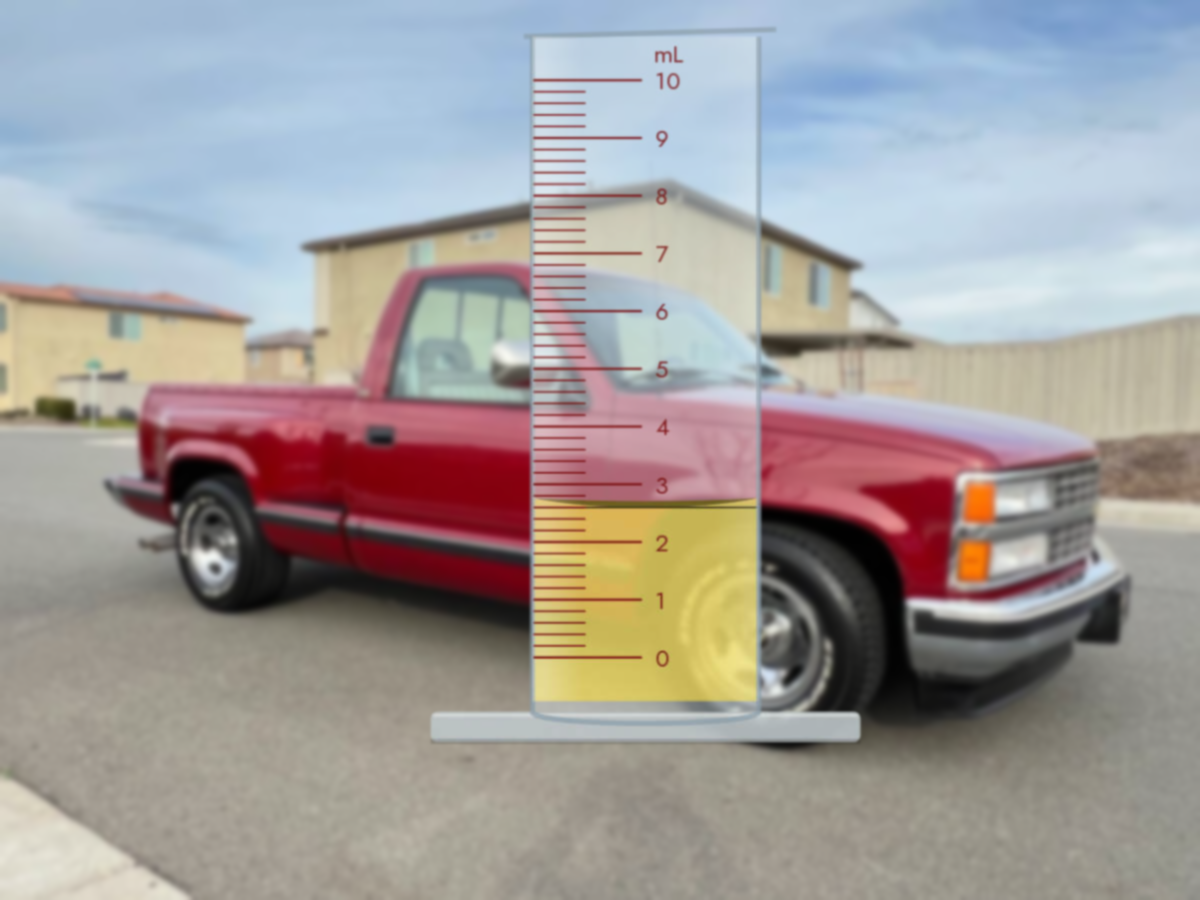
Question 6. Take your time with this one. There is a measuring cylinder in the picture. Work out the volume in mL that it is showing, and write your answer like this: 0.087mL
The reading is 2.6mL
